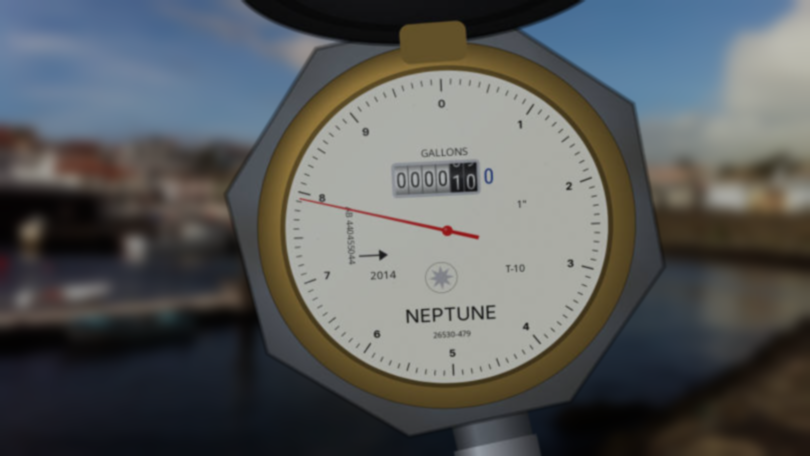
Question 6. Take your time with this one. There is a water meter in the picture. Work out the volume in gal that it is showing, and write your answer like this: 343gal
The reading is 97.9gal
